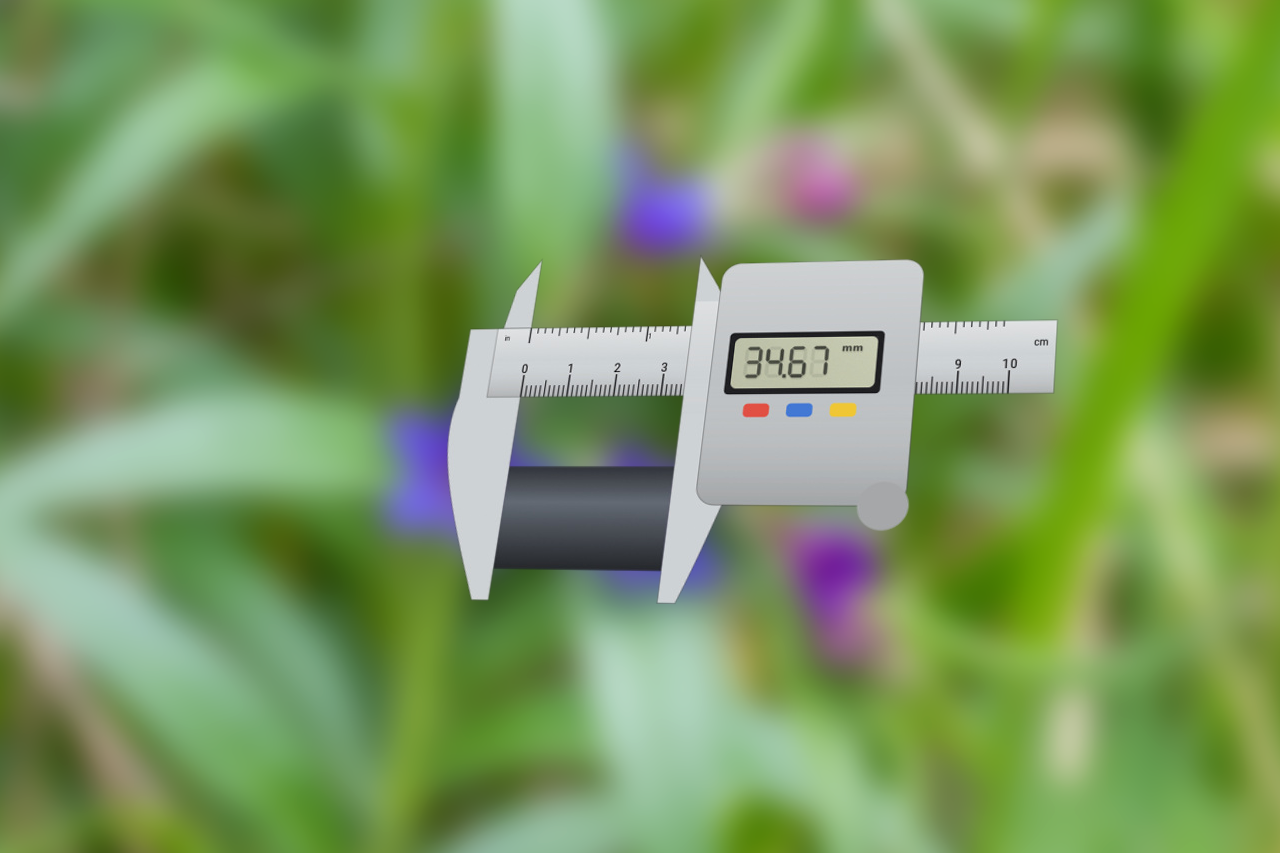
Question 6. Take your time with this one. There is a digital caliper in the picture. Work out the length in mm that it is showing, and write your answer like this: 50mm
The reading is 34.67mm
